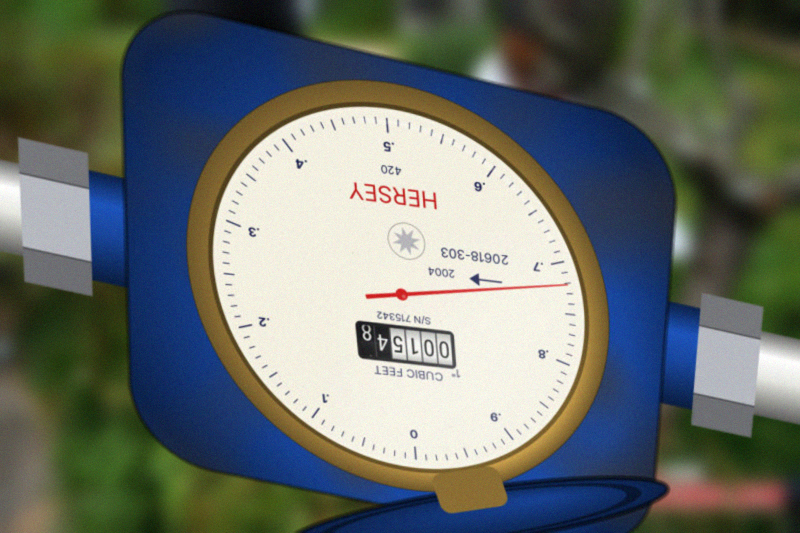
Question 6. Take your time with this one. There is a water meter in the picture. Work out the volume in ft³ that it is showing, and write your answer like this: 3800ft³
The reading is 1547.72ft³
